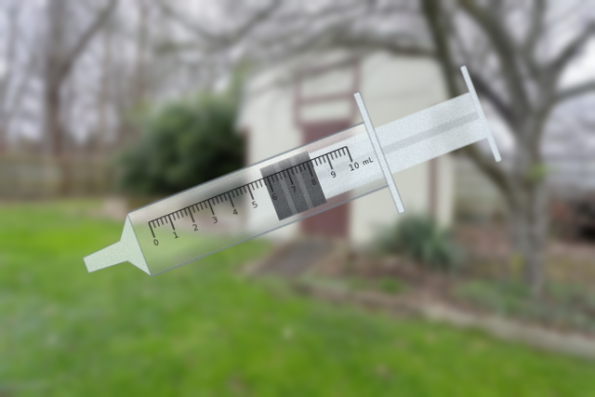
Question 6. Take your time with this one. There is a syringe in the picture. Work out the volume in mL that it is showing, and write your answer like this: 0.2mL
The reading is 5.8mL
